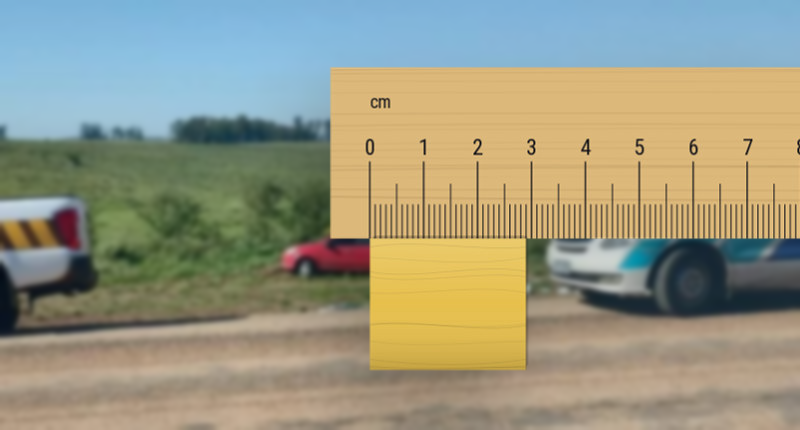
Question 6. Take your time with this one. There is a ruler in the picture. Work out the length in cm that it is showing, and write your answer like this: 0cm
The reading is 2.9cm
